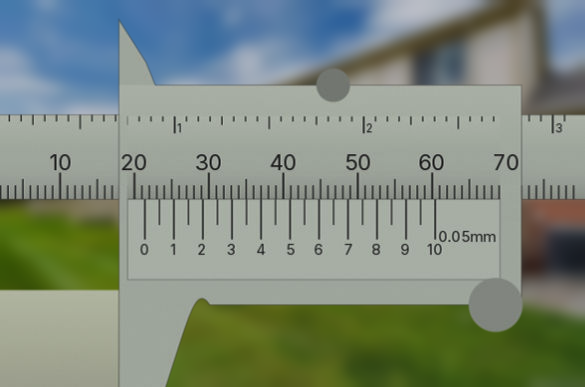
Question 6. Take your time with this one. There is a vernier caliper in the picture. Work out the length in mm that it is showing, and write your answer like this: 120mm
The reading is 21.4mm
